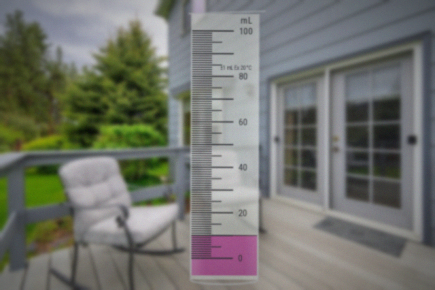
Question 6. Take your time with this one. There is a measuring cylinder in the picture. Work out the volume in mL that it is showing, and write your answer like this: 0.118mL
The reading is 10mL
